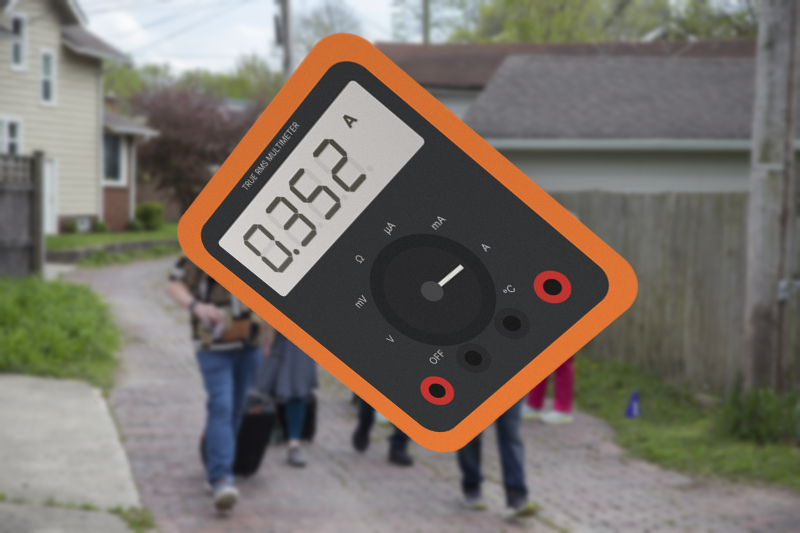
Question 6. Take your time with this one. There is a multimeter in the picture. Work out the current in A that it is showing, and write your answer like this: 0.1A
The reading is 0.352A
